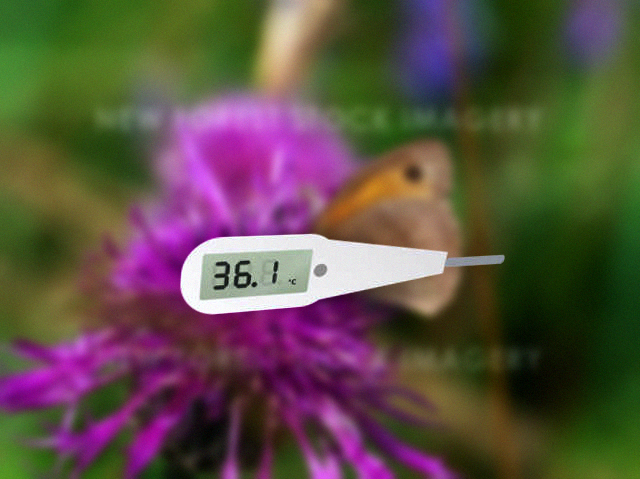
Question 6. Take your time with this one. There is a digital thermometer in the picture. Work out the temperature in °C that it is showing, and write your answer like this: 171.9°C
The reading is 36.1°C
